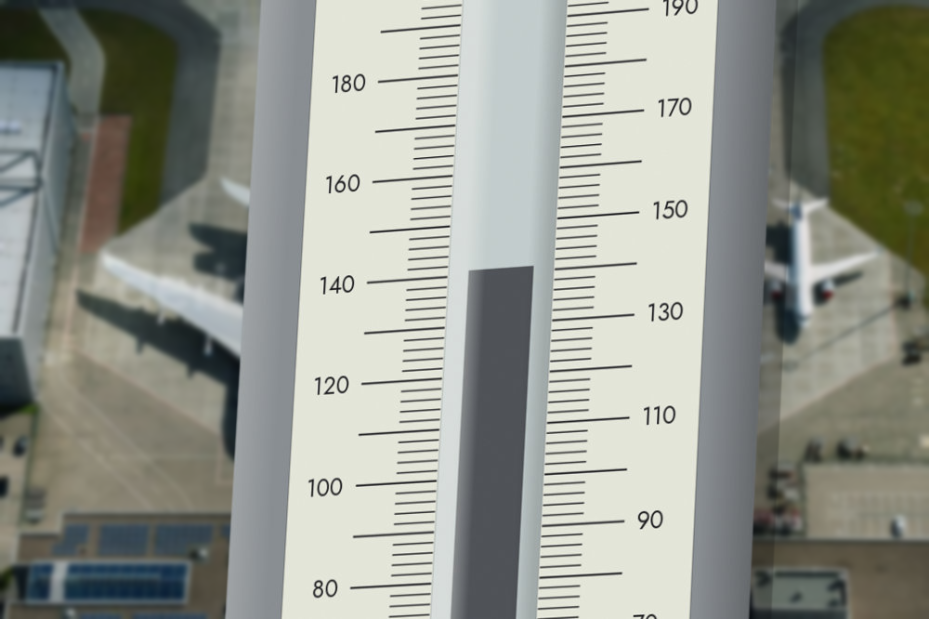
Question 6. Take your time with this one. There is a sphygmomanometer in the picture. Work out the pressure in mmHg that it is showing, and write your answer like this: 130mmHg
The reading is 141mmHg
